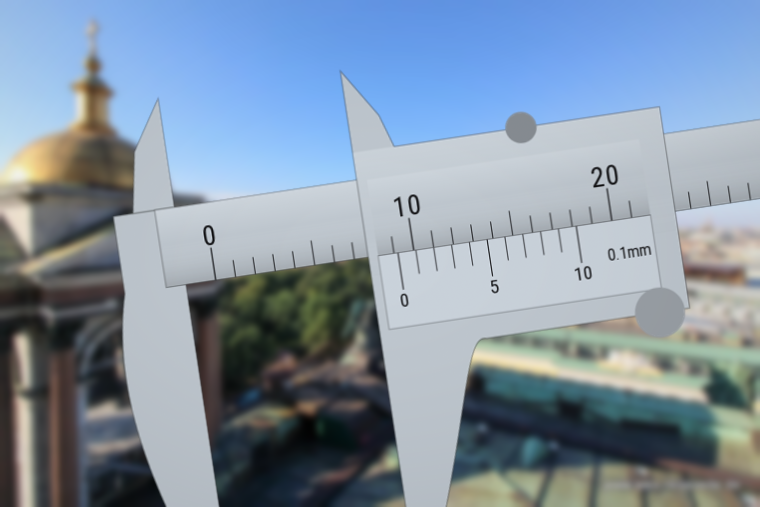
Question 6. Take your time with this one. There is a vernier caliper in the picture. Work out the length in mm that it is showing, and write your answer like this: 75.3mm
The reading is 9.2mm
